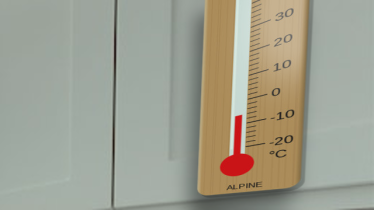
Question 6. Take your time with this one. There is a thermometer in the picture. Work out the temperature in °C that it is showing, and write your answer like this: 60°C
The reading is -6°C
